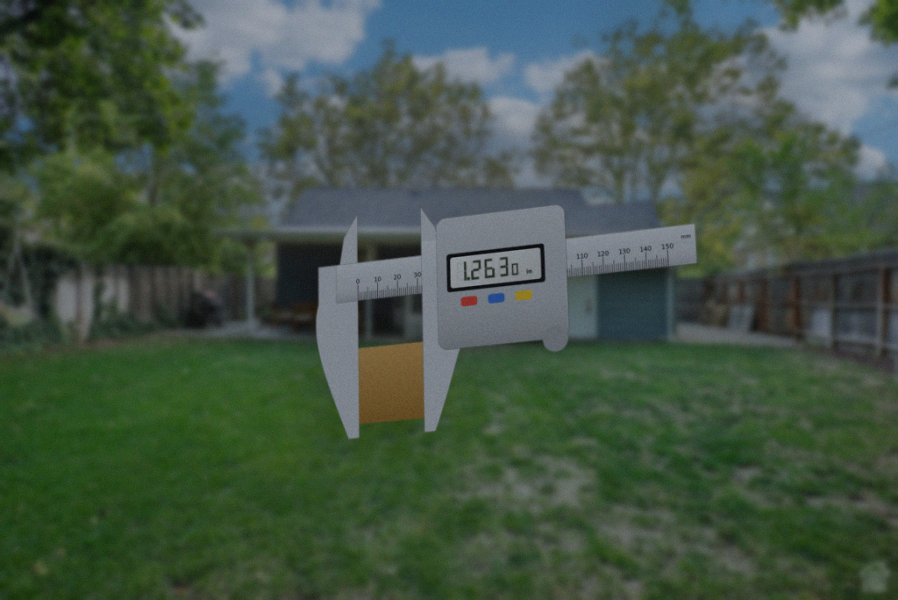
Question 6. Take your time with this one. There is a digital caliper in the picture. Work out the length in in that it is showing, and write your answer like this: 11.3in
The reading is 1.2630in
